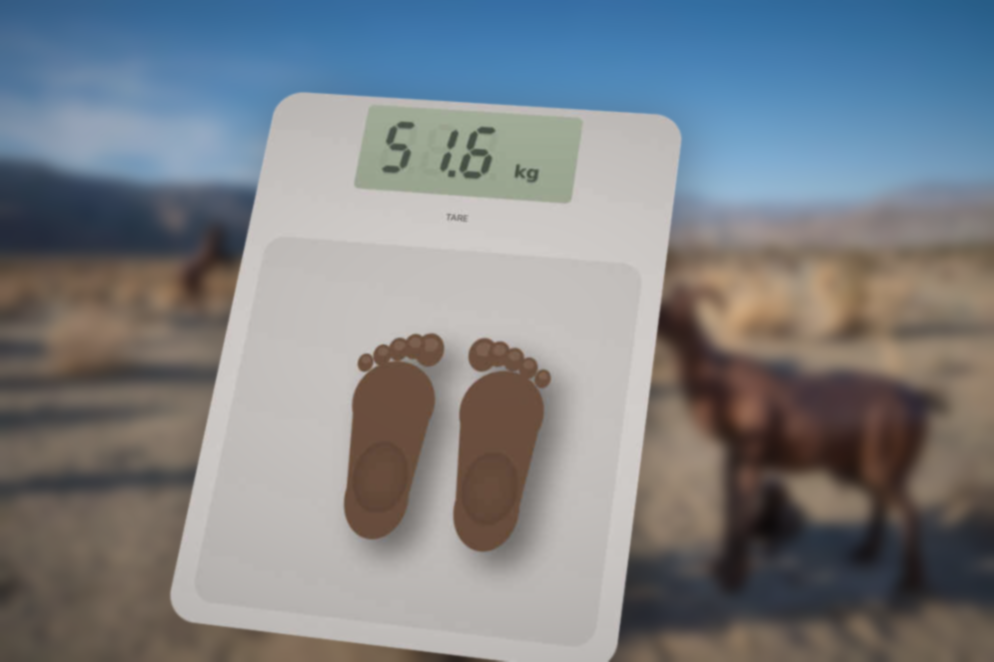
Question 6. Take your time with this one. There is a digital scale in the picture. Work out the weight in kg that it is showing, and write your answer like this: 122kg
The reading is 51.6kg
